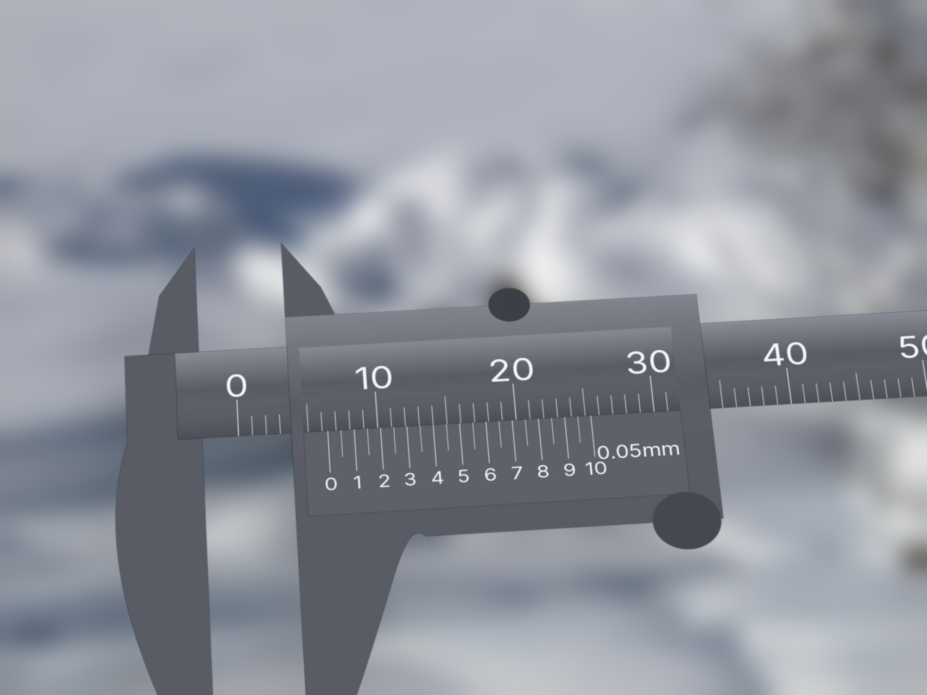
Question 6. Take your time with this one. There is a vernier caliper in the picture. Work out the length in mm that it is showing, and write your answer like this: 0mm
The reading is 6.4mm
